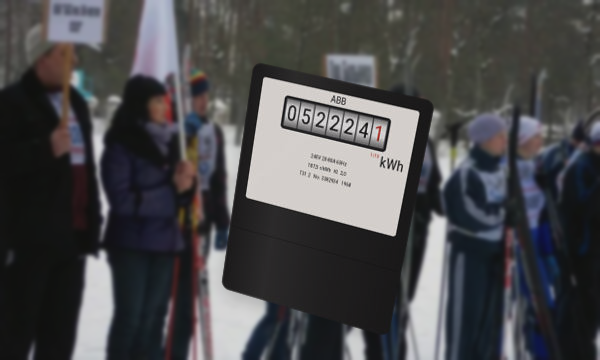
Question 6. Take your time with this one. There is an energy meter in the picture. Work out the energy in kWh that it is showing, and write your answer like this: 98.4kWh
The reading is 52224.1kWh
